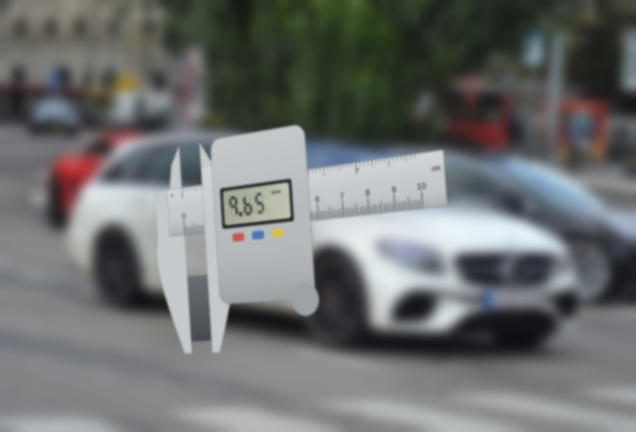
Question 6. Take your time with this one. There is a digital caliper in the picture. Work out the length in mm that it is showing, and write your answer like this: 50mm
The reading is 9.65mm
